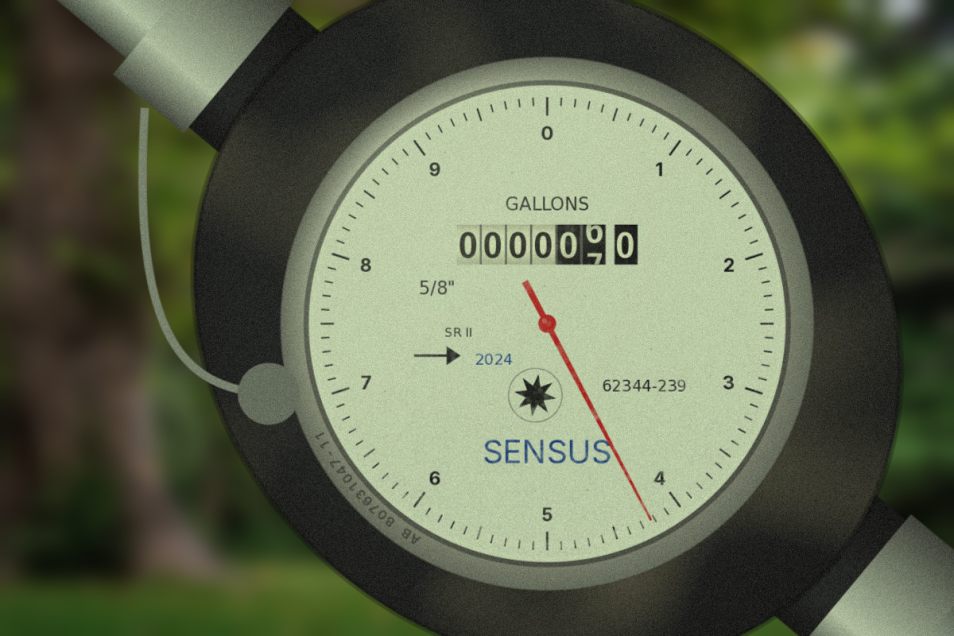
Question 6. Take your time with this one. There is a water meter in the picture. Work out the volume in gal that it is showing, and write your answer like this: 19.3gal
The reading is 64.2gal
